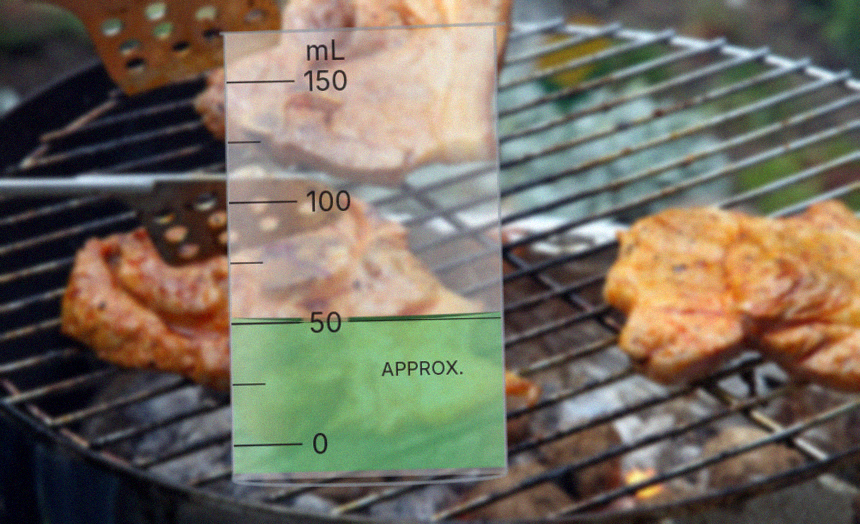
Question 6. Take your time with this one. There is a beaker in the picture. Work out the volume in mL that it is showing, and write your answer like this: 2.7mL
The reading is 50mL
